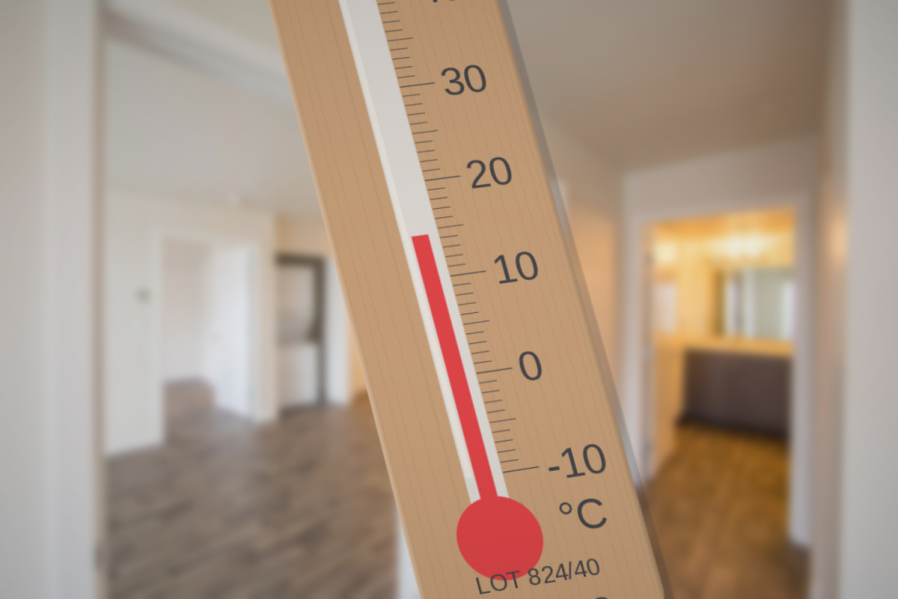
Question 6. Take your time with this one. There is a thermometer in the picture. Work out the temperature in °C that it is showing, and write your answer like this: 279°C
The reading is 14.5°C
